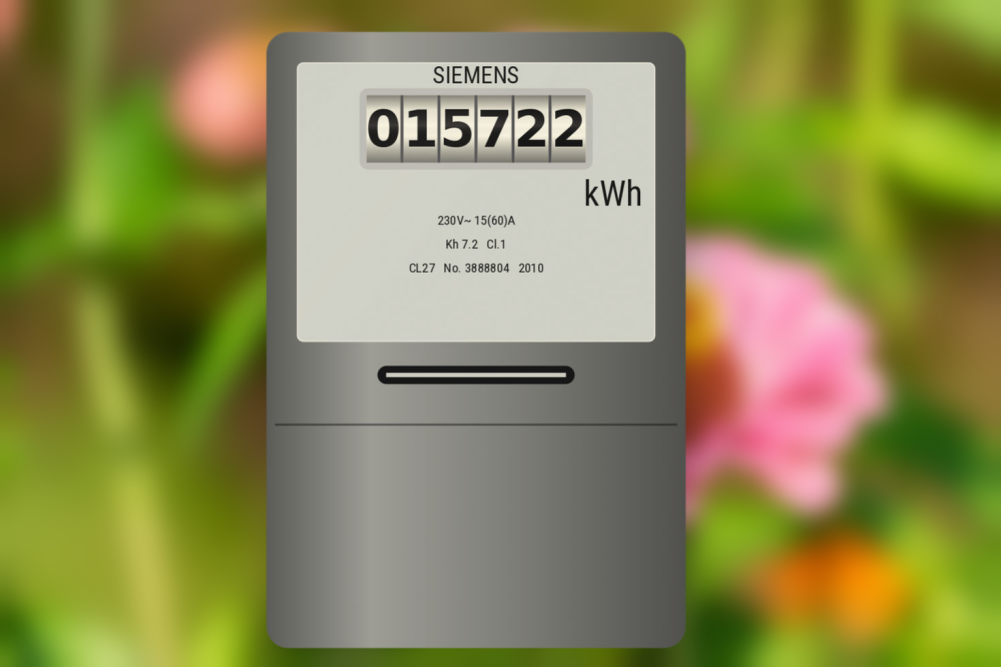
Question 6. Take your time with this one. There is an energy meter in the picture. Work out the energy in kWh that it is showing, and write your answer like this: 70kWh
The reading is 15722kWh
